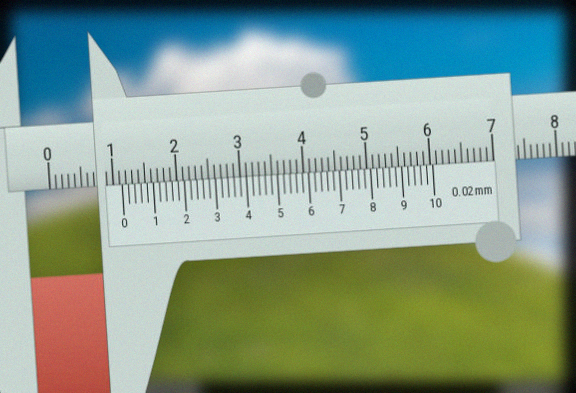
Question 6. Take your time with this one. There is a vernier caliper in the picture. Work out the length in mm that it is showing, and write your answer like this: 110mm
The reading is 11.4mm
